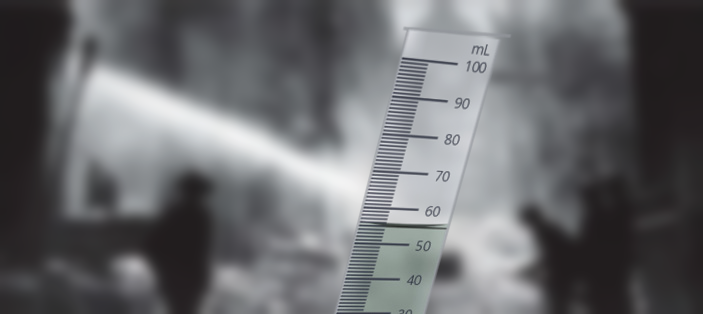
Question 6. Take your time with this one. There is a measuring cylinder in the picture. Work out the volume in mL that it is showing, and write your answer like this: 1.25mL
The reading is 55mL
